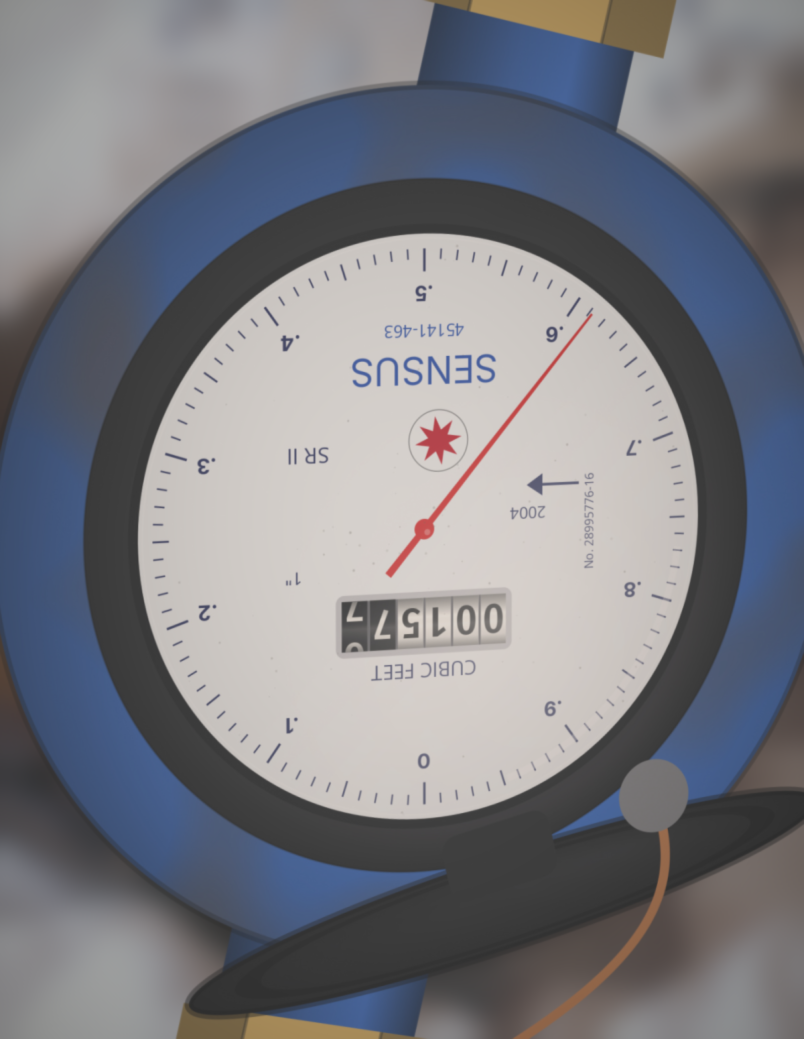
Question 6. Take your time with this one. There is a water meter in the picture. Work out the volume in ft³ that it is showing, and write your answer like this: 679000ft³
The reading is 1576.61ft³
